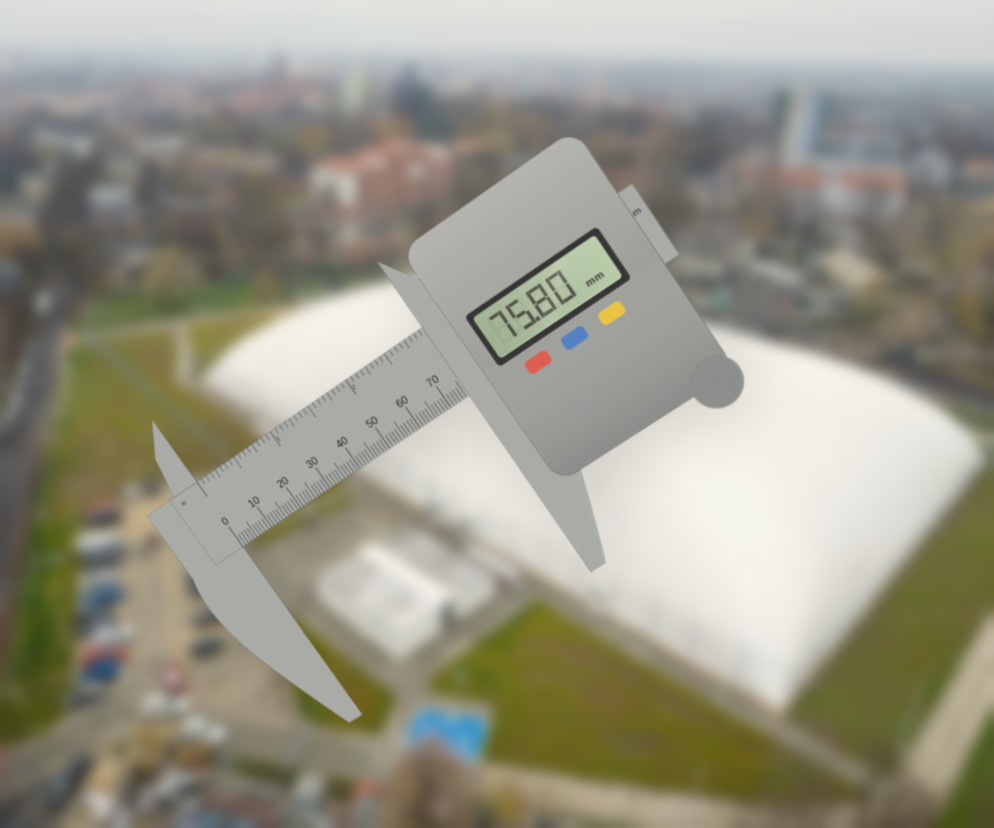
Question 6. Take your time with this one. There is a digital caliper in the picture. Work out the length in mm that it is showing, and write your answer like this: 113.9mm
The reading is 75.80mm
